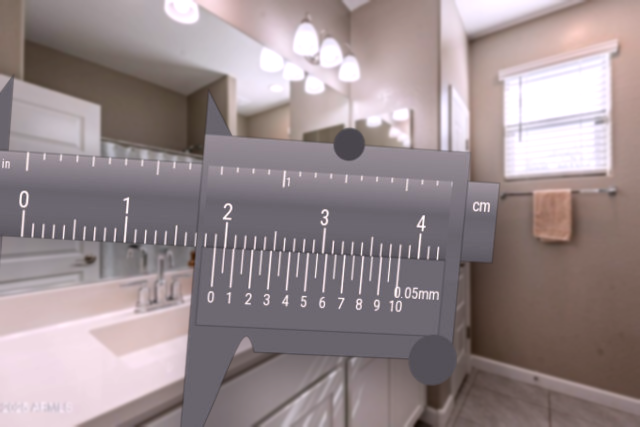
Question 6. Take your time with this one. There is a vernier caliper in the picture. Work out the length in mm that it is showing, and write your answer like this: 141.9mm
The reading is 19.0mm
